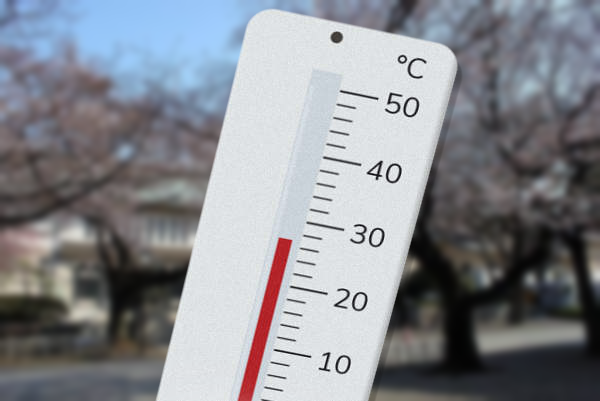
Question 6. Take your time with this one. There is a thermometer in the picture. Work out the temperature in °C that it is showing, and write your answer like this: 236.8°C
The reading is 27°C
